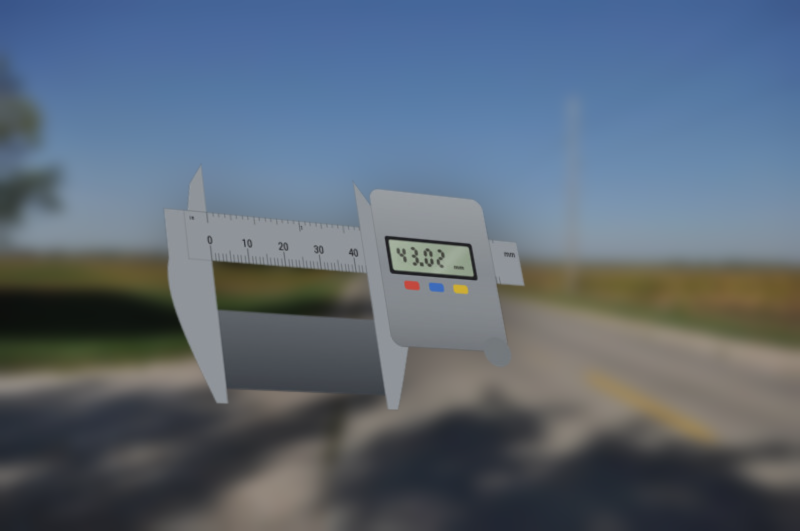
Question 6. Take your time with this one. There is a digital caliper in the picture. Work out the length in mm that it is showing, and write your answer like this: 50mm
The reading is 43.02mm
